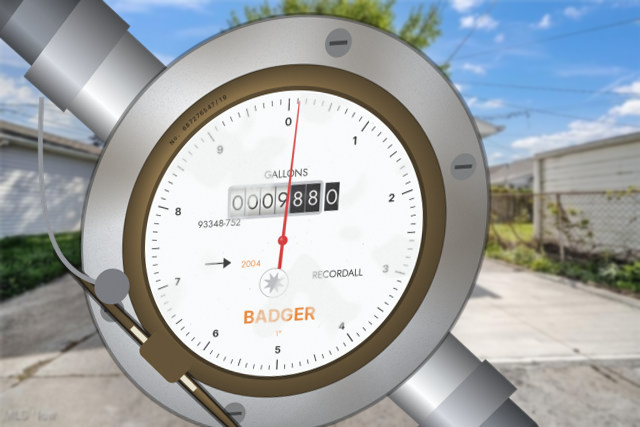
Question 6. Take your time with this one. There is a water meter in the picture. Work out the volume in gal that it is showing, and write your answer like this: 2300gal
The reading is 9880.1gal
